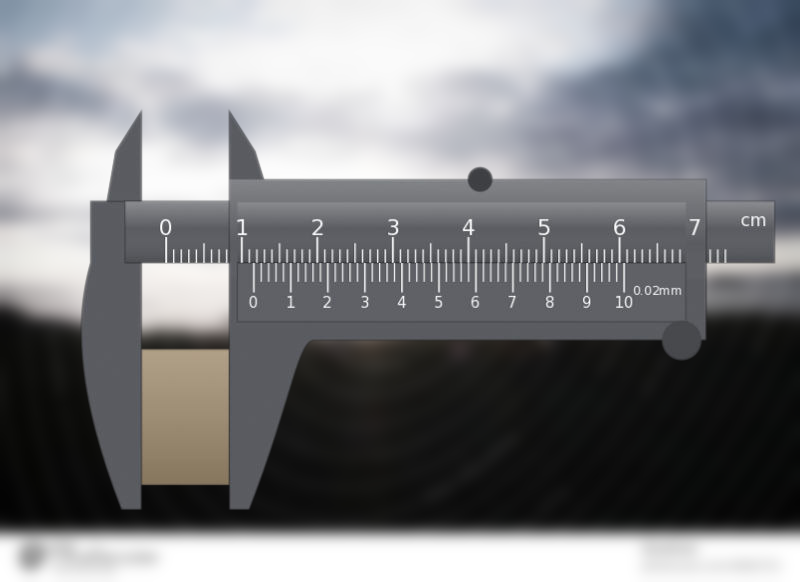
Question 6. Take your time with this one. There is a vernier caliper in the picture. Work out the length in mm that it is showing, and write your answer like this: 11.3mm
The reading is 11.6mm
